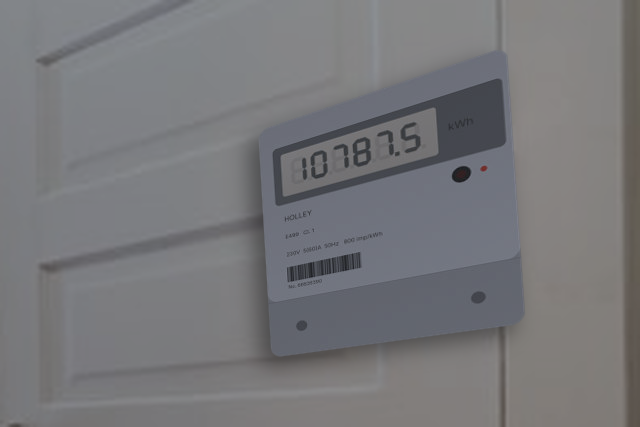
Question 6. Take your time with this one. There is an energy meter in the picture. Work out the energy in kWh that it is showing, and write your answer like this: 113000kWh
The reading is 10787.5kWh
